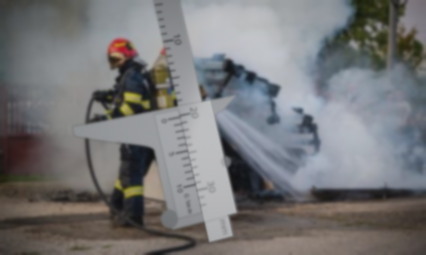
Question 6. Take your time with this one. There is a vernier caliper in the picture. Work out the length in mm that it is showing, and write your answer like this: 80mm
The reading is 20.2mm
